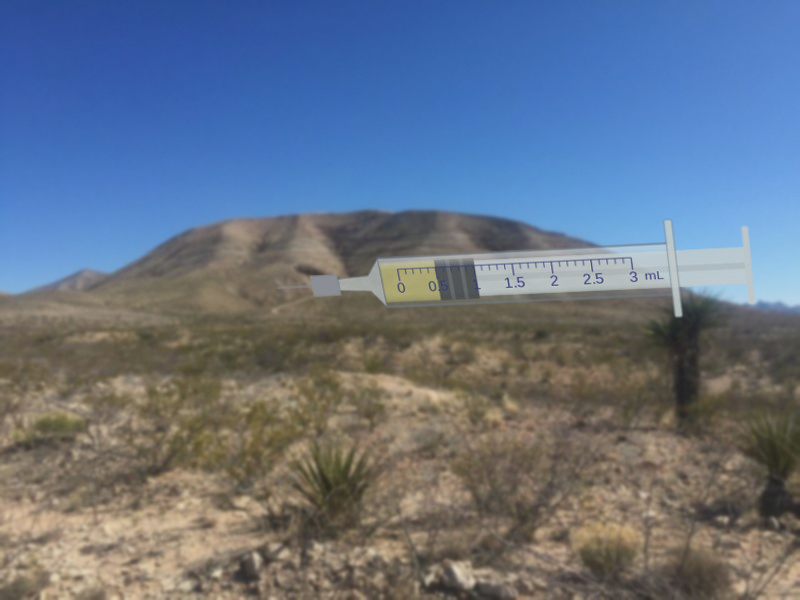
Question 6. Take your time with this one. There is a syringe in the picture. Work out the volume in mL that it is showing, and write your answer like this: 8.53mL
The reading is 0.5mL
